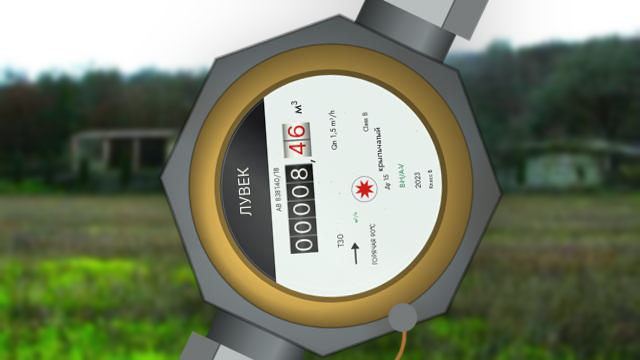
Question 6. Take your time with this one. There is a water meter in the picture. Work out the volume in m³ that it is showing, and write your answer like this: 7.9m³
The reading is 8.46m³
